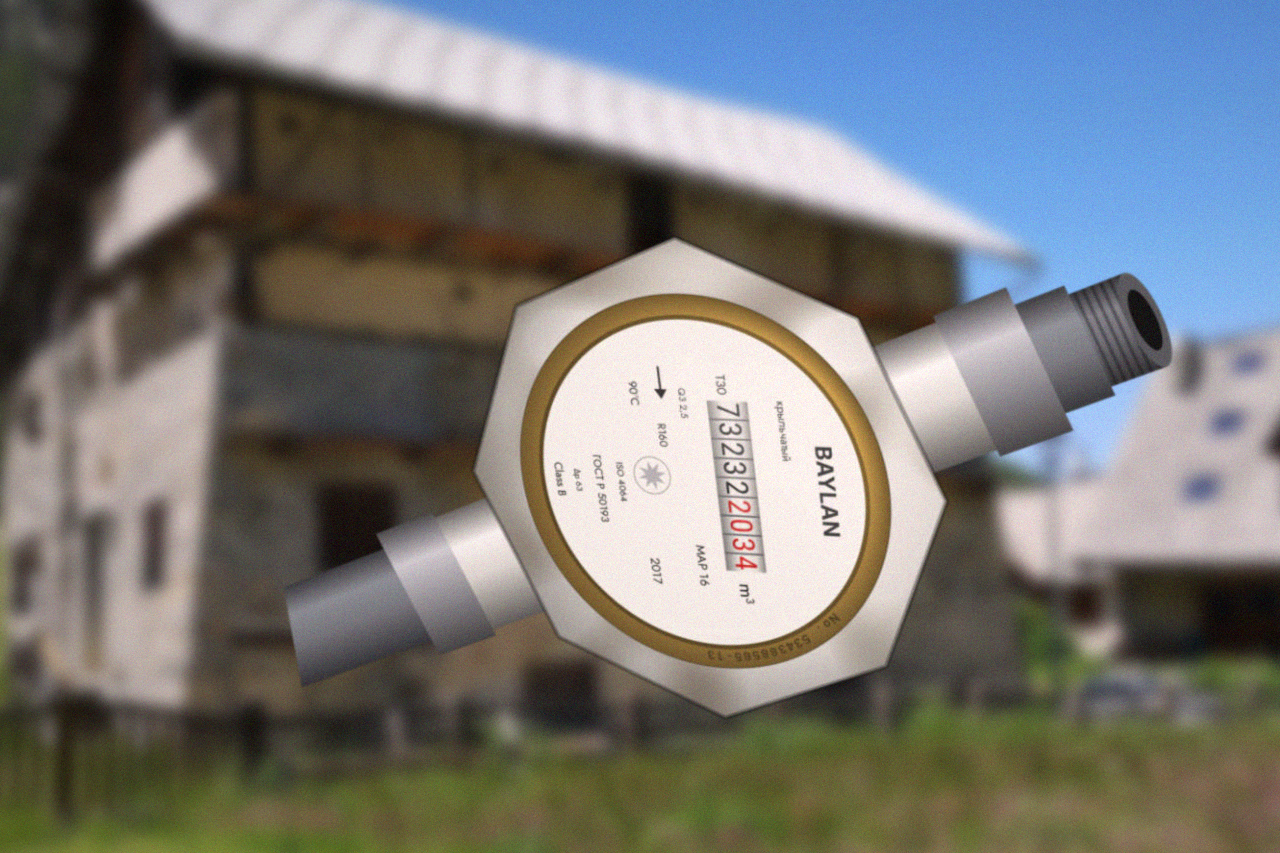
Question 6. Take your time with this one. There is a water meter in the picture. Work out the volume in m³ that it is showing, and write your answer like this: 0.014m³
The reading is 73232.2034m³
